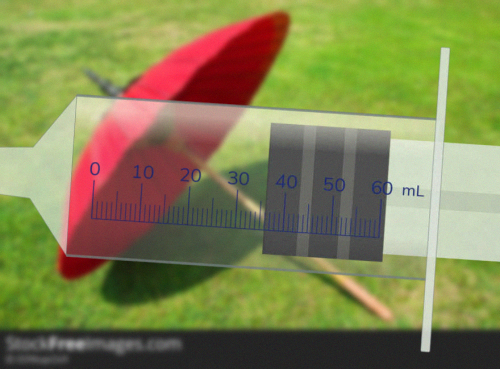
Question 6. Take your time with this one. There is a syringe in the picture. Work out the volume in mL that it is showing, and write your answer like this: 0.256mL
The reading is 36mL
